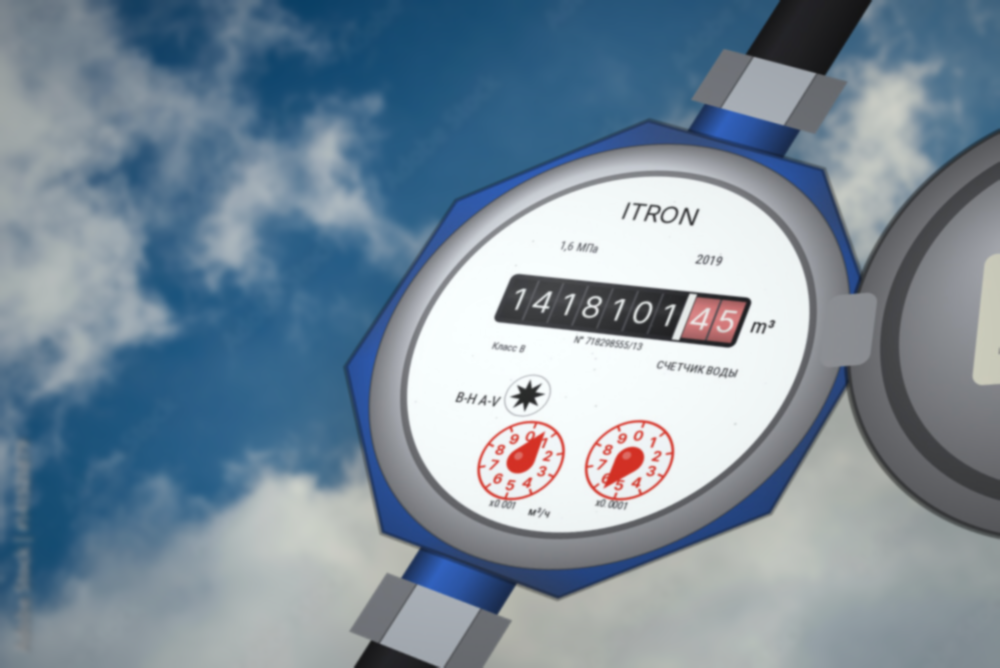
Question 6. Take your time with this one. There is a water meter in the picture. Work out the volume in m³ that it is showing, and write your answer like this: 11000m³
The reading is 1418101.4505m³
